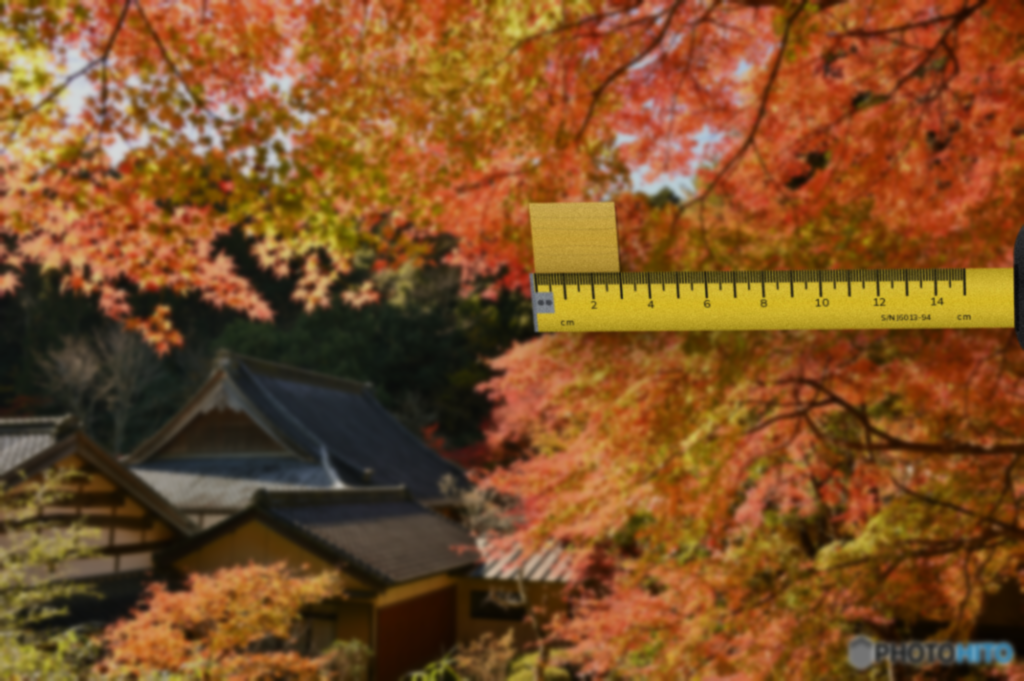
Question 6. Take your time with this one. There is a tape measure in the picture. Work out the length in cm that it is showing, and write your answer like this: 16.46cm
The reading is 3cm
